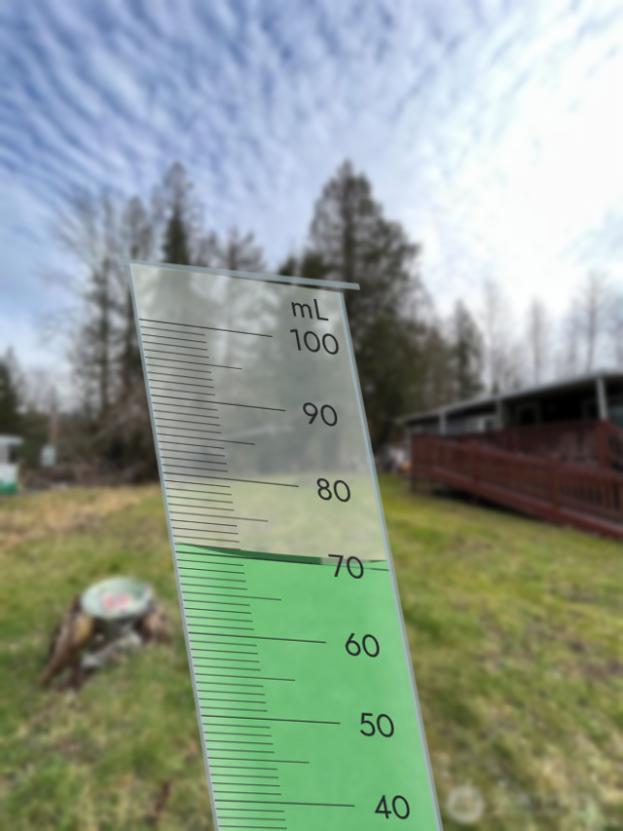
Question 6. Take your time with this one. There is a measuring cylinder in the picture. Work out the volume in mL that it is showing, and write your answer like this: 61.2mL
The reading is 70mL
